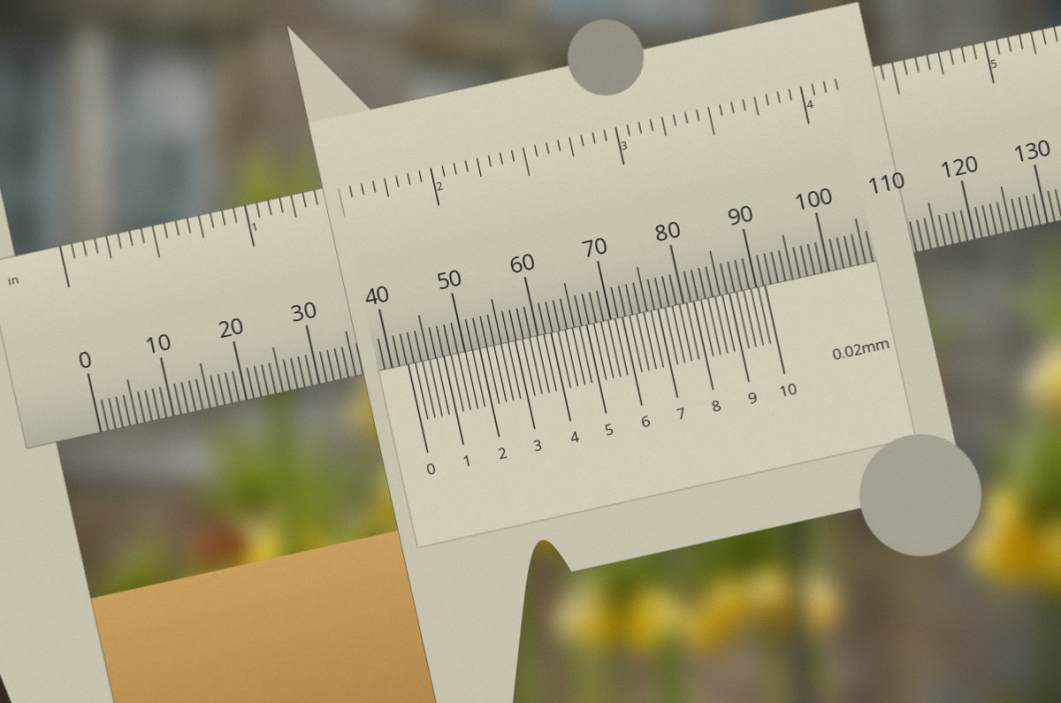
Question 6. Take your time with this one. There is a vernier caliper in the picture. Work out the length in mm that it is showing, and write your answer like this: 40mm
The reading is 42.2mm
